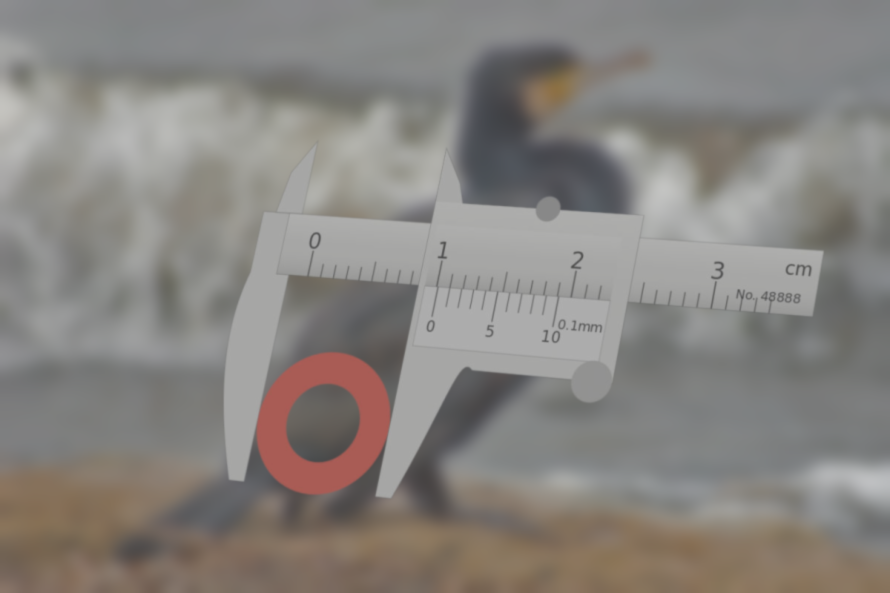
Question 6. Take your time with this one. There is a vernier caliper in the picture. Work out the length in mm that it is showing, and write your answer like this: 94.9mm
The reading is 10.1mm
